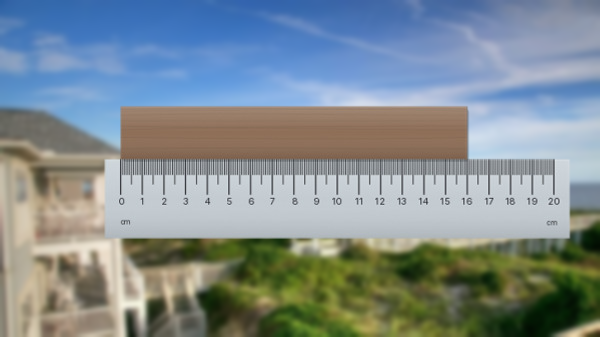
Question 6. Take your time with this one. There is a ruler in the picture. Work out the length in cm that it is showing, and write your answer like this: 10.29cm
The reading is 16cm
